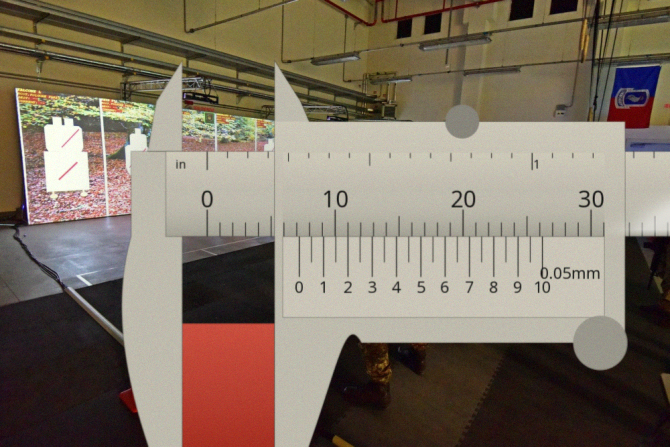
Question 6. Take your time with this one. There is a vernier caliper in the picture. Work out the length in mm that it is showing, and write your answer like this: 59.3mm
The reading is 7.2mm
